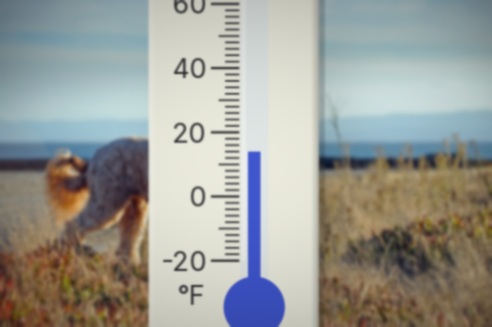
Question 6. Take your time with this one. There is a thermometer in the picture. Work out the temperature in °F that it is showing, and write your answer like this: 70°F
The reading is 14°F
